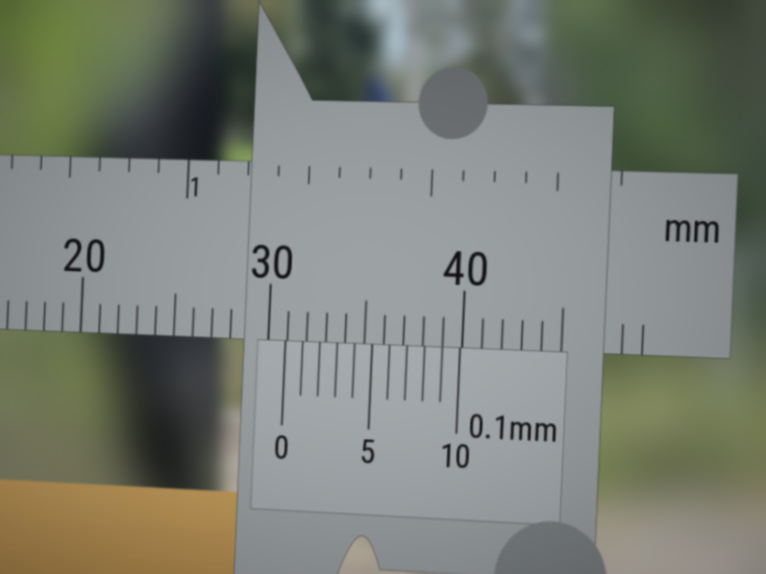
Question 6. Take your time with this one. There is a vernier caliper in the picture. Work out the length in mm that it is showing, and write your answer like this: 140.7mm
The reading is 30.9mm
